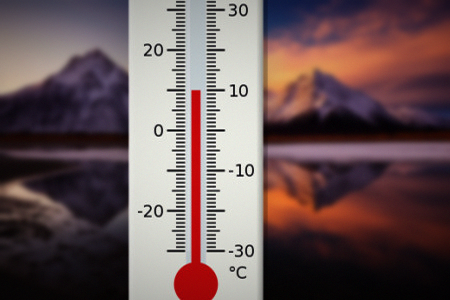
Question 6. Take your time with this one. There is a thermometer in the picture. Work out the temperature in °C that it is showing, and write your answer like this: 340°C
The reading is 10°C
